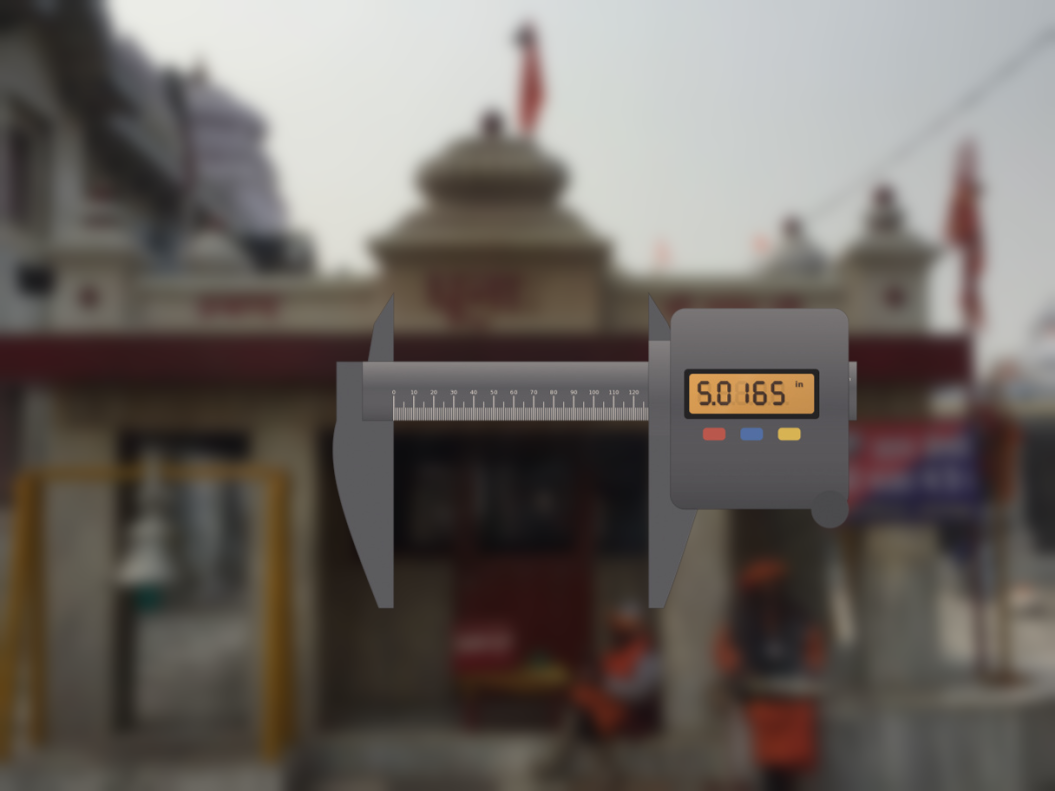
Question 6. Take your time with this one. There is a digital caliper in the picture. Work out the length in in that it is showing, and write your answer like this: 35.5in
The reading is 5.0165in
